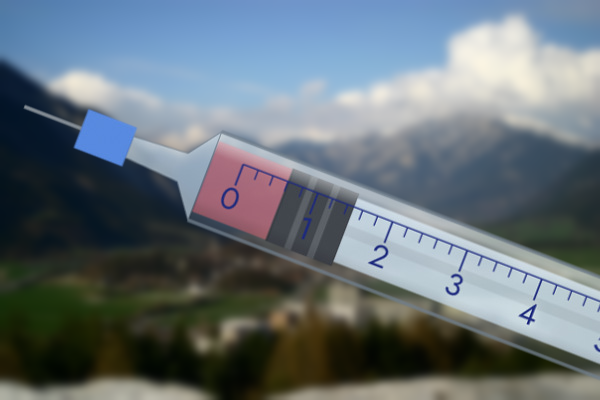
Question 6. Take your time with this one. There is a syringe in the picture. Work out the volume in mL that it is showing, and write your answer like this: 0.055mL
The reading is 0.6mL
